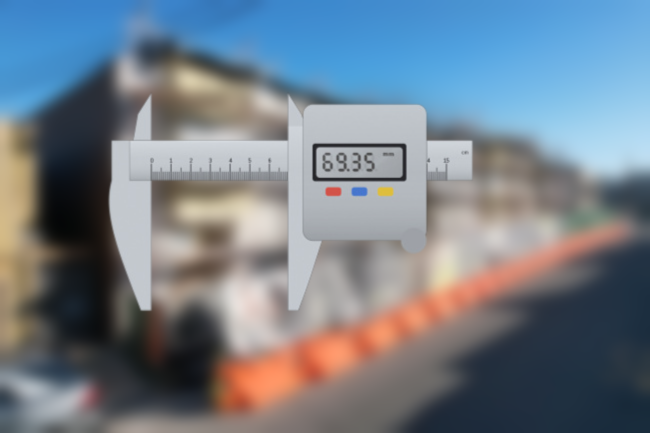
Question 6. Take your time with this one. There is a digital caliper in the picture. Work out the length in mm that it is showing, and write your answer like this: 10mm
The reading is 69.35mm
